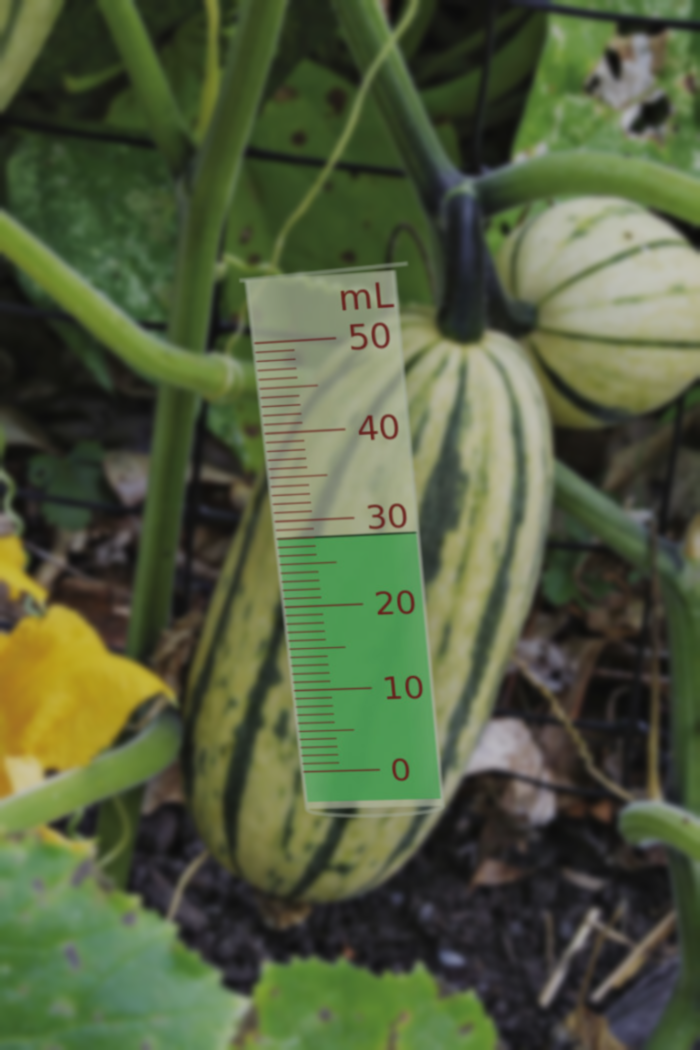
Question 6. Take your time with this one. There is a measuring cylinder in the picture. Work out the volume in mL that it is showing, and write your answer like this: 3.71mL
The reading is 28mL
